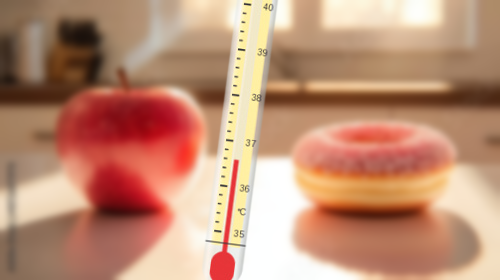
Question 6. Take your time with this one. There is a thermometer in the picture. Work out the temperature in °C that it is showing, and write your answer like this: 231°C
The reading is 36.6°C
